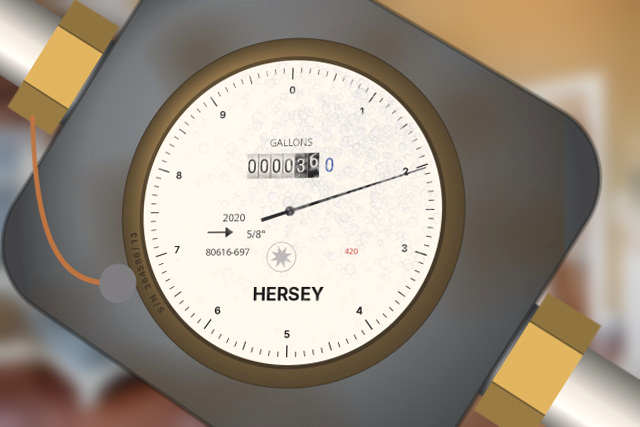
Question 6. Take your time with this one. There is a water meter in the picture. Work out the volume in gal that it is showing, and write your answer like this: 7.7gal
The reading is 362.0gal
